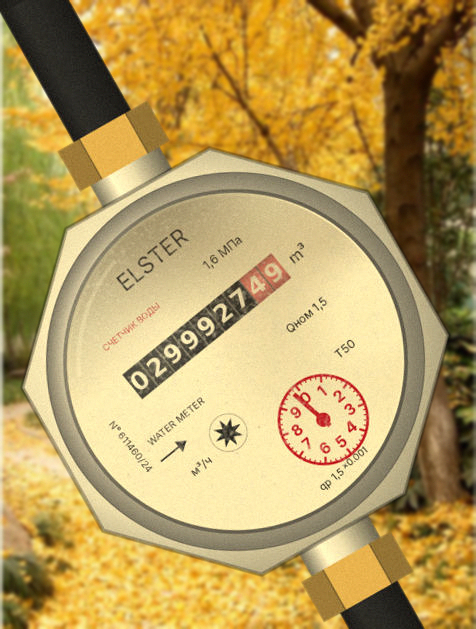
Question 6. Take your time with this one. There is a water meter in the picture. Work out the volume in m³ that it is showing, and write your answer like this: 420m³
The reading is 299927.489m³
